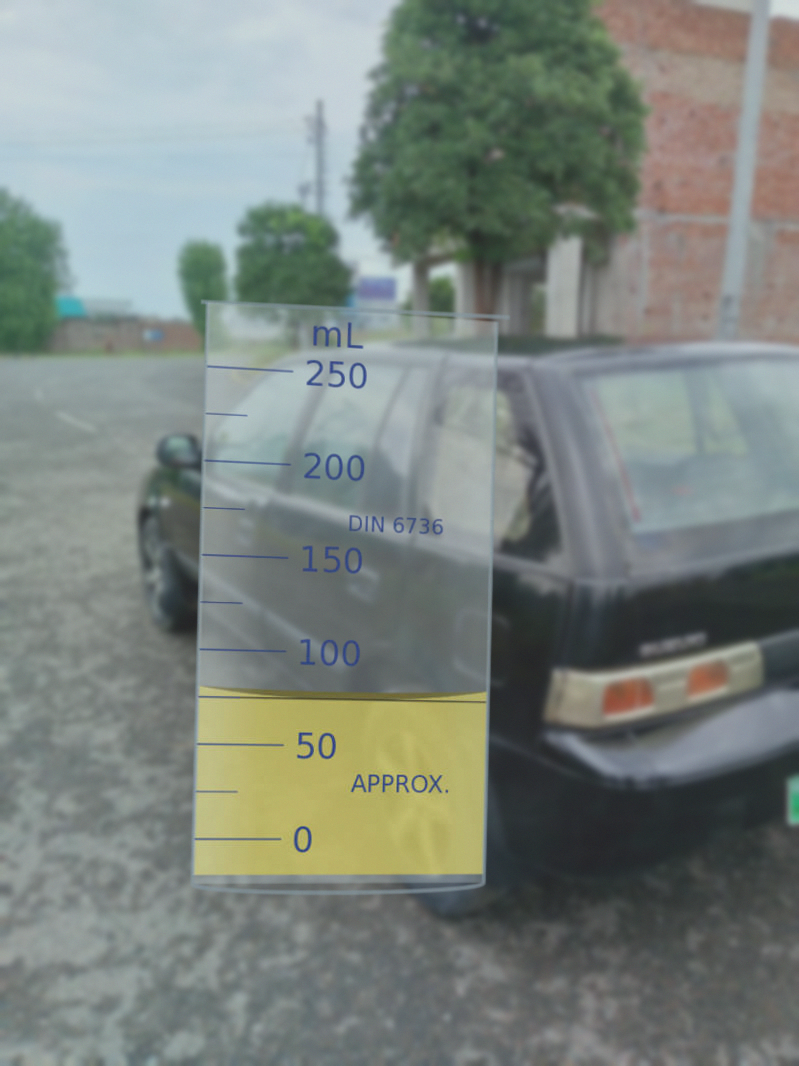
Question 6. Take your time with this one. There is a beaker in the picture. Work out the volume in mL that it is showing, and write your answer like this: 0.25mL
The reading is 75mL
